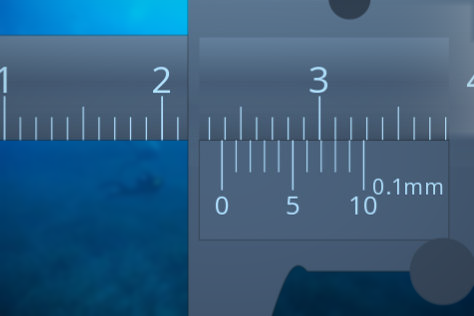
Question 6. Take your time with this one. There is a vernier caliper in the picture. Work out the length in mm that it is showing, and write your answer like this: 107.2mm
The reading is 23.8mm
